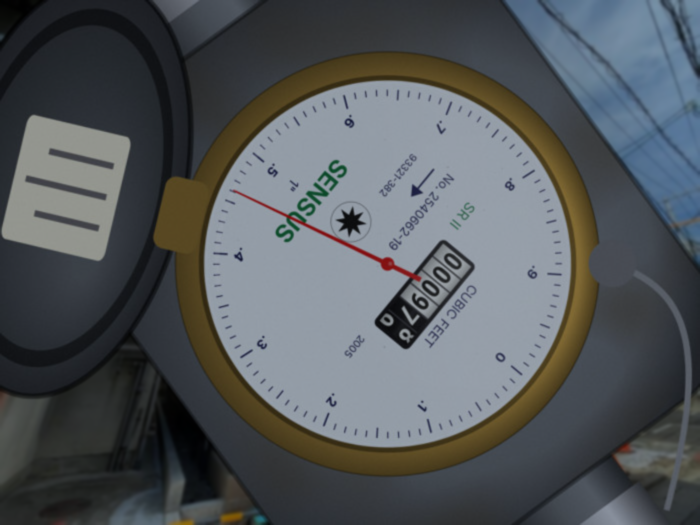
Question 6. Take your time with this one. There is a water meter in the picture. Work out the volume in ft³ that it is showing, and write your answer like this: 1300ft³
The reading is 978.46ft³
